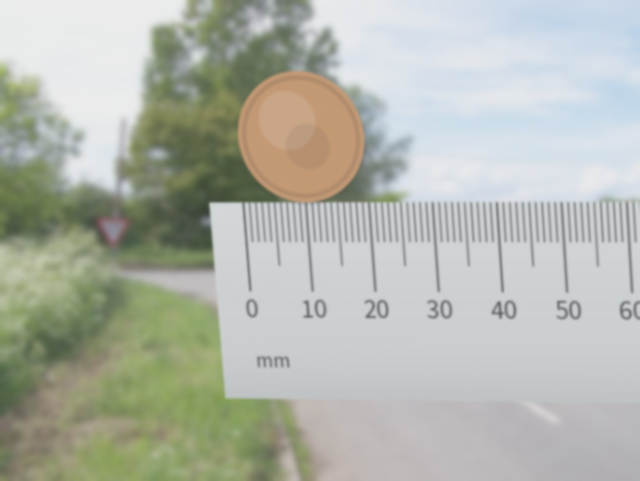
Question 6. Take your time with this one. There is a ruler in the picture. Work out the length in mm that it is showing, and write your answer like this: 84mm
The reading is 20mm
